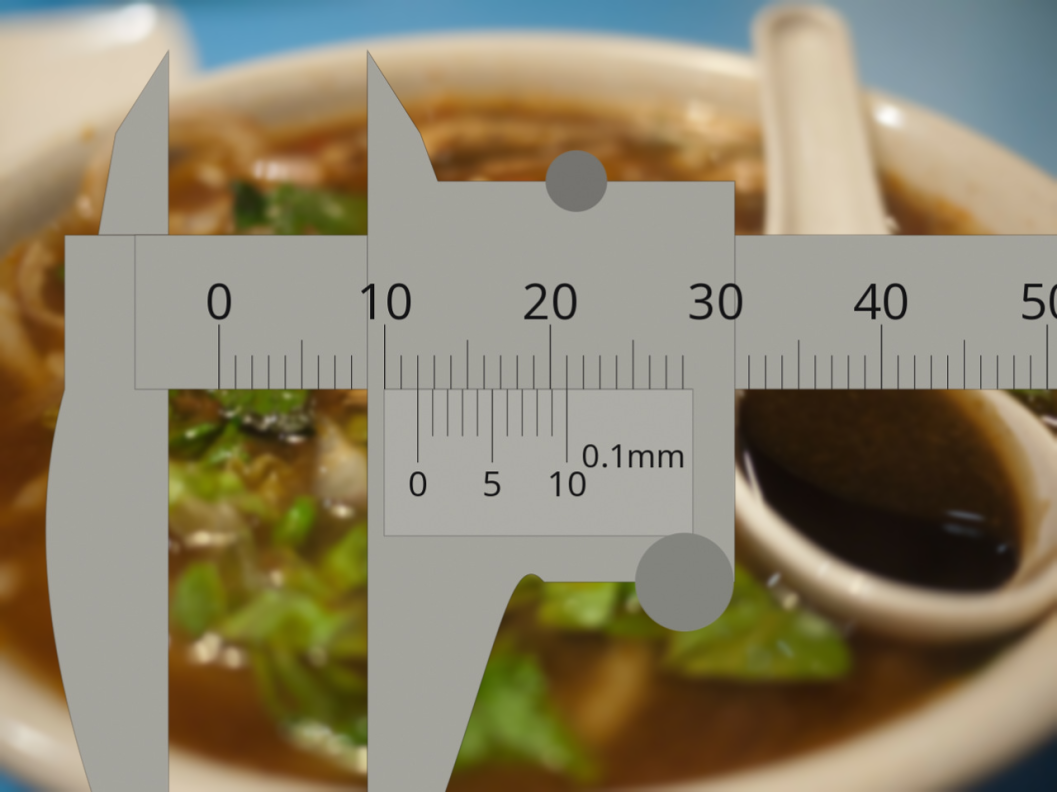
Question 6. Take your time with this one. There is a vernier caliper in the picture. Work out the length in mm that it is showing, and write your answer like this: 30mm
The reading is 12.0mm
